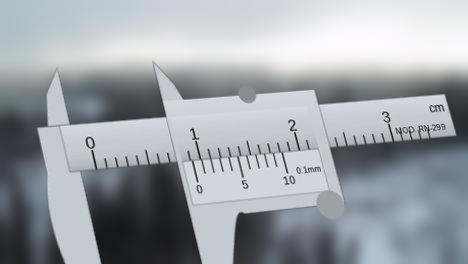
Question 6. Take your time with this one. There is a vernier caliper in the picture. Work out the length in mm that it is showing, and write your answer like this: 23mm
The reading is 9.2mm
